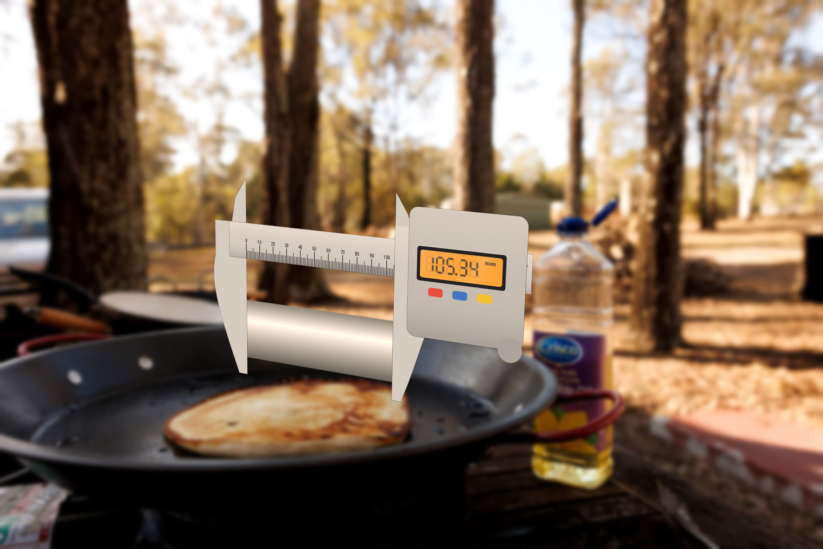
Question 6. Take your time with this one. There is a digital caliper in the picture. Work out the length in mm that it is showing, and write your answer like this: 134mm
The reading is 105.34mm
